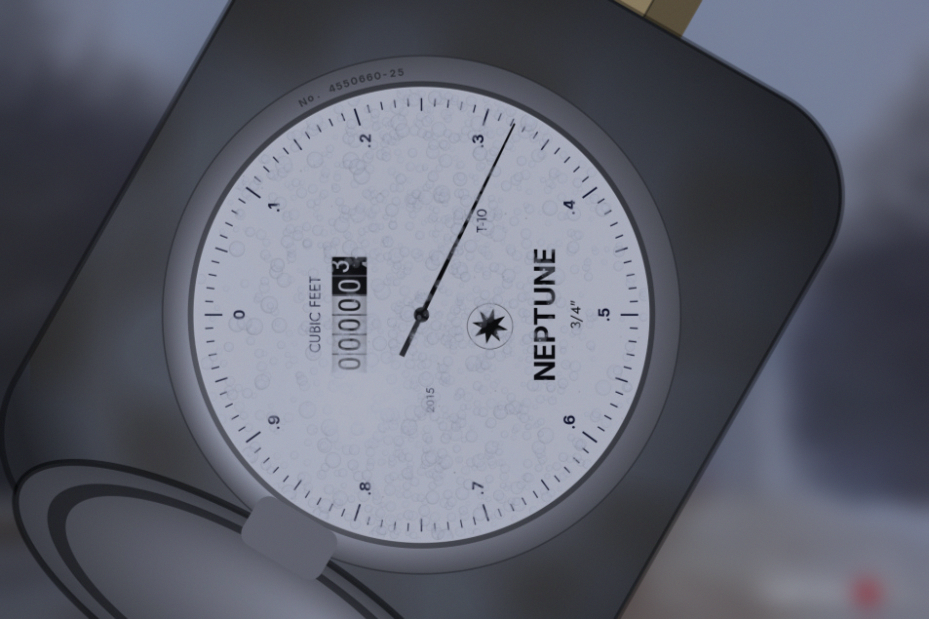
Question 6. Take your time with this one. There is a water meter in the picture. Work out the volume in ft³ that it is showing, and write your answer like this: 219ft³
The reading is 3.32ft³
